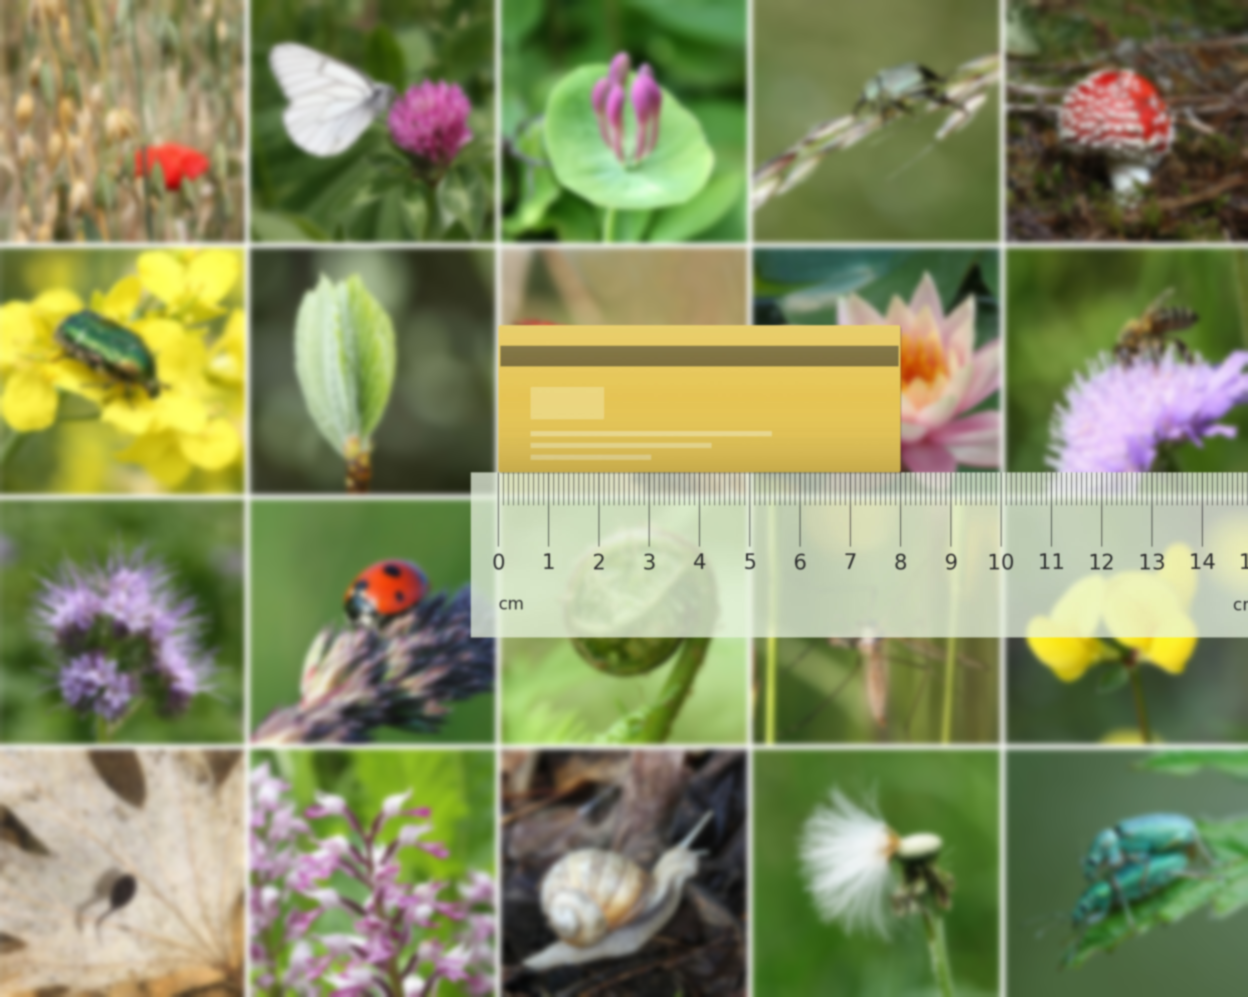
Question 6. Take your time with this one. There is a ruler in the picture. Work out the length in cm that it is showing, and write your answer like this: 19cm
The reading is 8cm
